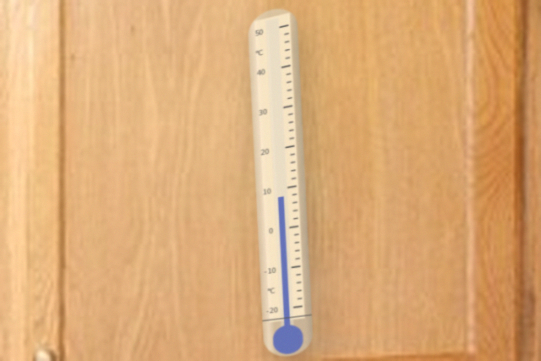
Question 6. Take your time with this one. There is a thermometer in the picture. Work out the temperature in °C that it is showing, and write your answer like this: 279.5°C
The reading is 8°C
